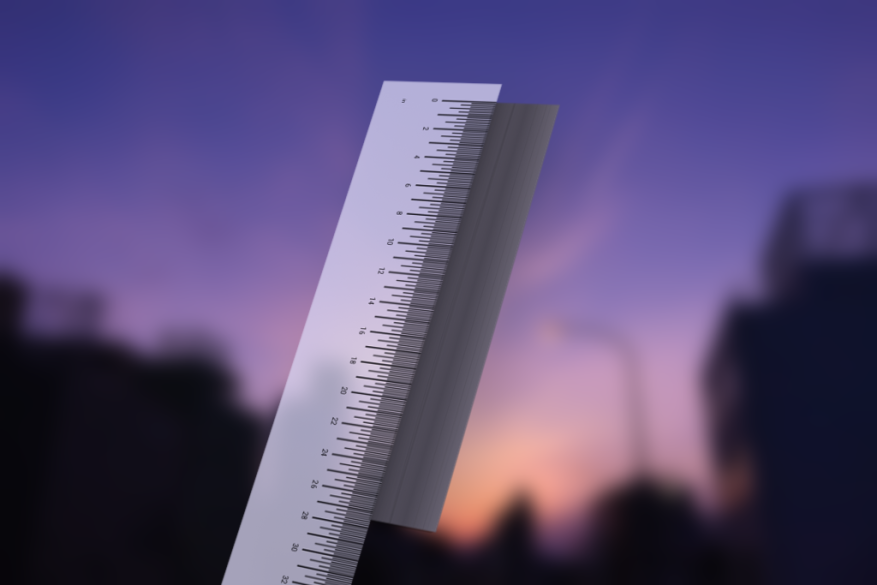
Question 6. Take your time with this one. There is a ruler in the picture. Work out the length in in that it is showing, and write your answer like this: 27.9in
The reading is 27.5in
